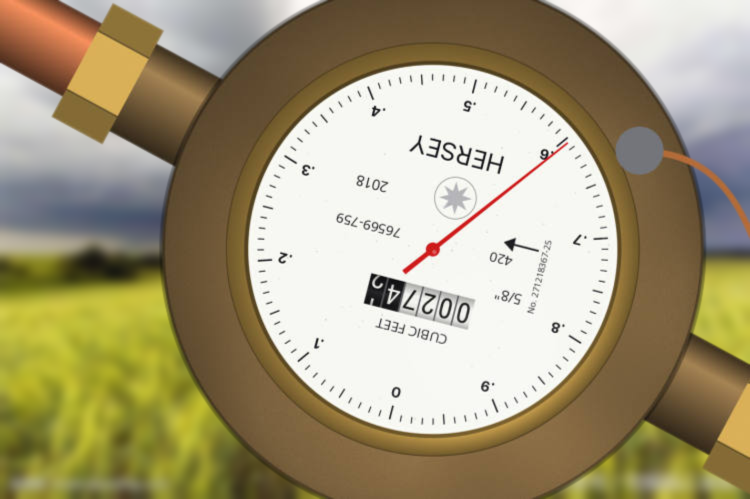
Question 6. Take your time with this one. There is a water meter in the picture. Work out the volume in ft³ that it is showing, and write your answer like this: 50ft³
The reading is 2741.60ft³
